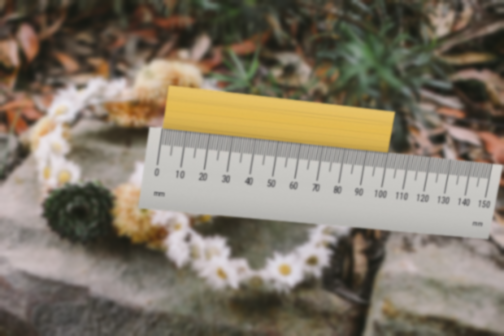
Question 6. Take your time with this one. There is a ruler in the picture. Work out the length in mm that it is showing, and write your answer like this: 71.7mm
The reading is 100mm
